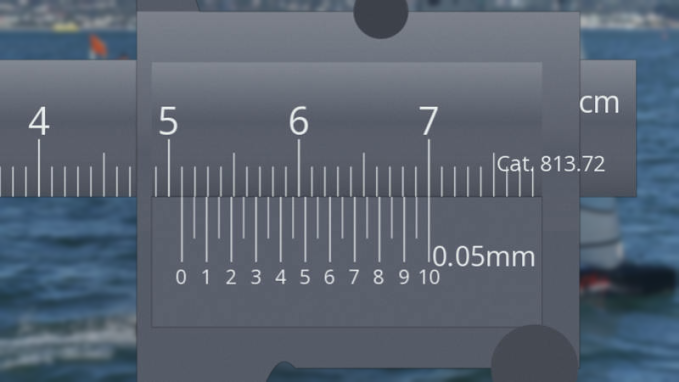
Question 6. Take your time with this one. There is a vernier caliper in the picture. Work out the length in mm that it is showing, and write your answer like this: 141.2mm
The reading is 51.0mm
